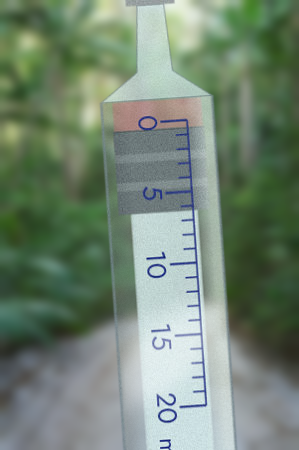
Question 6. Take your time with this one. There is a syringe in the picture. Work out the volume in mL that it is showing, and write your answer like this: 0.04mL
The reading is 0.5mL
